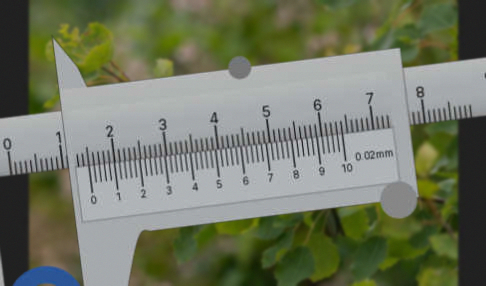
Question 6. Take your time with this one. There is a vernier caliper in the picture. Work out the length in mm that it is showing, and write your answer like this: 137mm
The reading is 15.0mm
